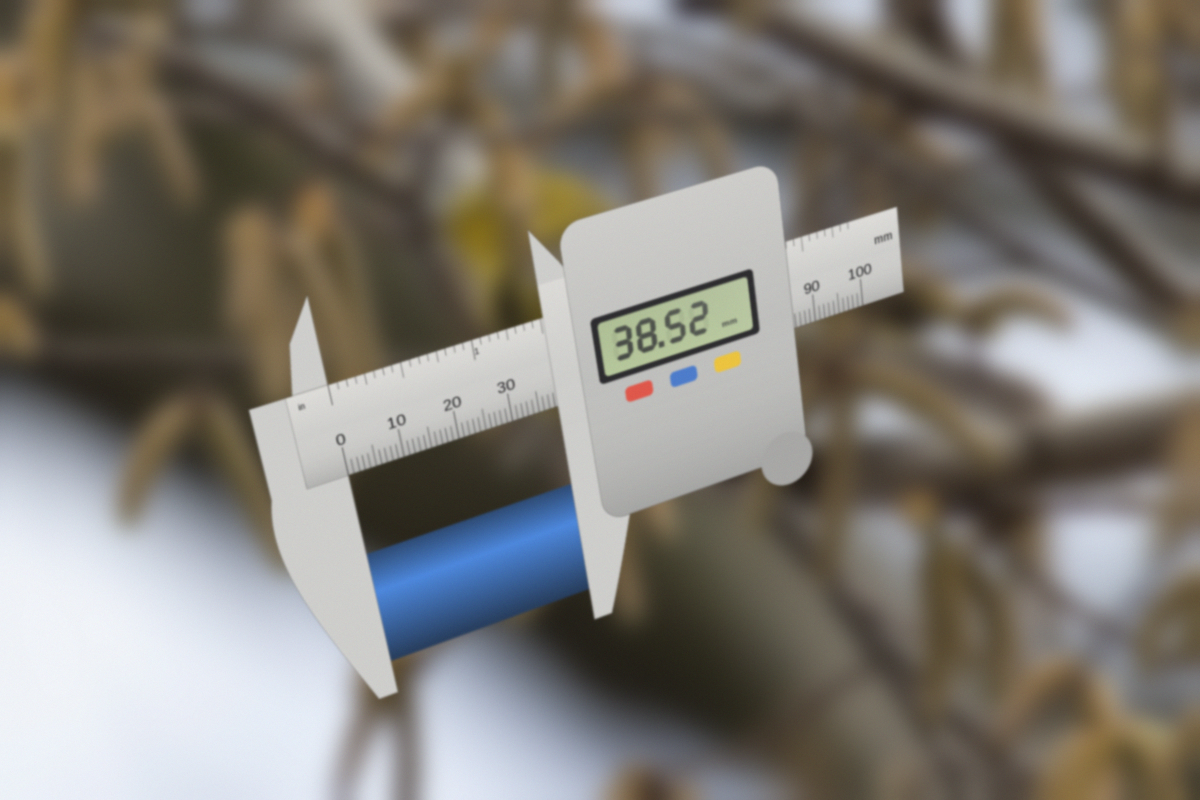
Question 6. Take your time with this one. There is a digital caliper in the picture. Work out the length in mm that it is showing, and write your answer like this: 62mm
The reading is 38.52mm
